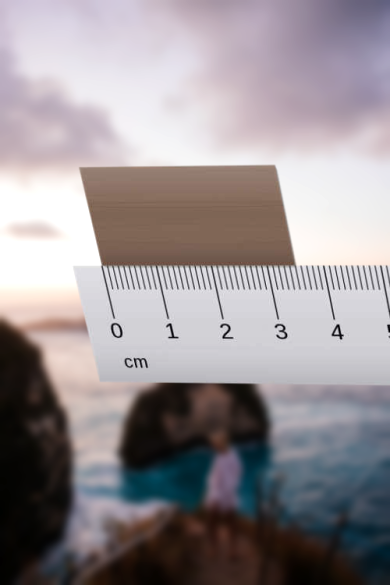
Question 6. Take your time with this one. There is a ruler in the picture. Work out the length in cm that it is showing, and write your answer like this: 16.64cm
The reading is 3.5cm
